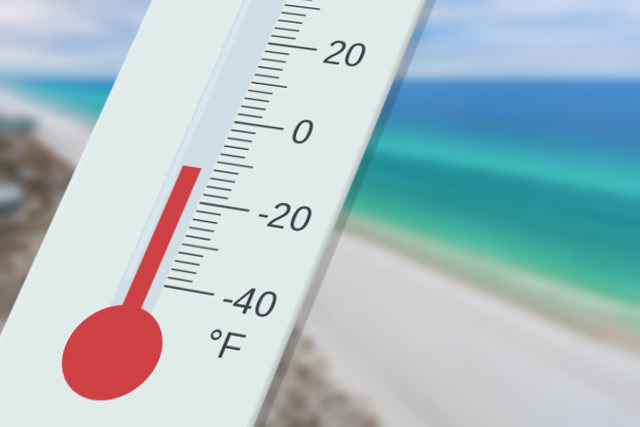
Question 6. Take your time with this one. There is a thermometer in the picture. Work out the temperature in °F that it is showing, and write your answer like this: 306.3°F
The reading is -12°F
